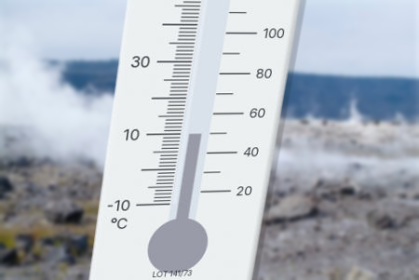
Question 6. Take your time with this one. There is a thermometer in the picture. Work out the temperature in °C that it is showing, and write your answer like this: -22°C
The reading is 10°C
